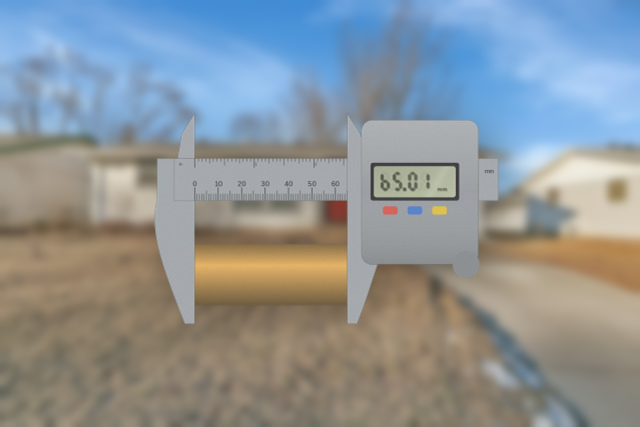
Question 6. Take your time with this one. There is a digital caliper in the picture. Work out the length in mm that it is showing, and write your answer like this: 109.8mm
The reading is 65.01mm
